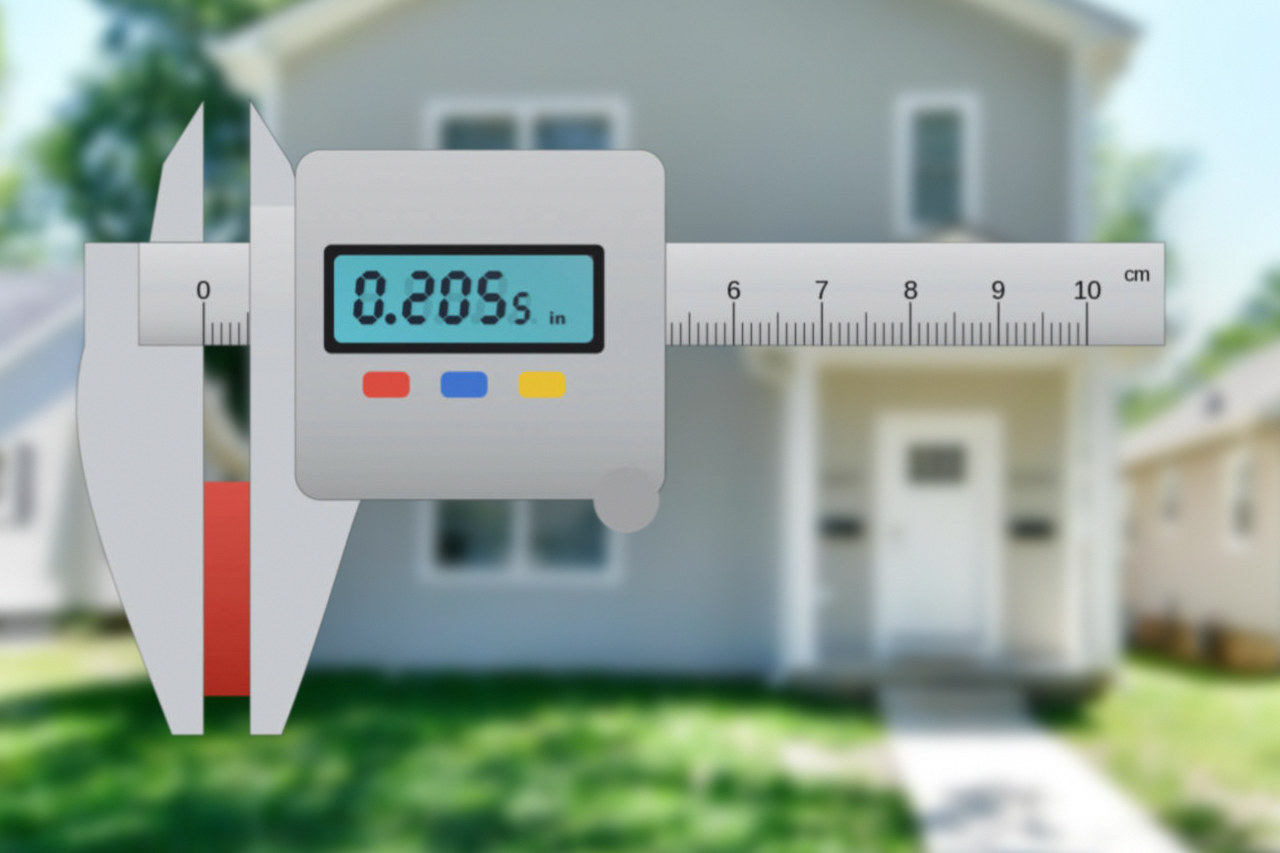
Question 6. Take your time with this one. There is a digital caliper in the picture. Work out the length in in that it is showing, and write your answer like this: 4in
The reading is 0.2055in
